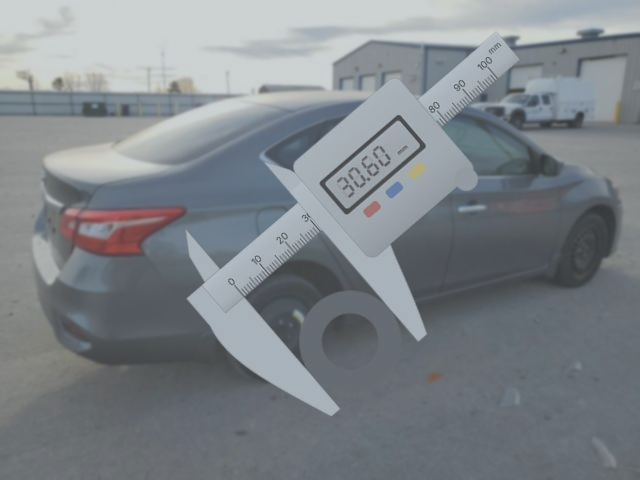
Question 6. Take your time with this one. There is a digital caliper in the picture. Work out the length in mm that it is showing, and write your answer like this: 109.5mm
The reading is 30.60mm
